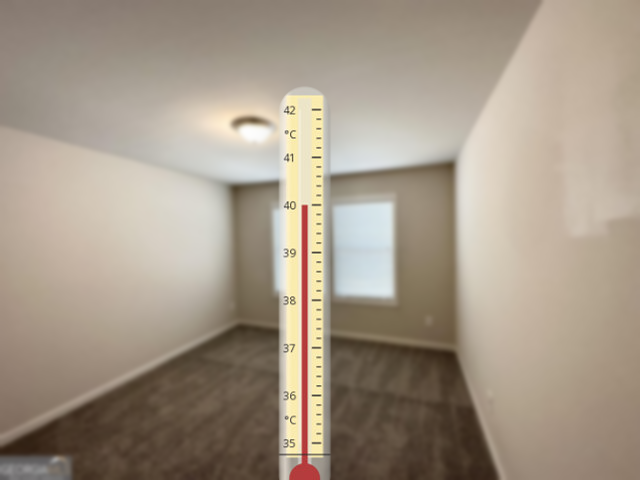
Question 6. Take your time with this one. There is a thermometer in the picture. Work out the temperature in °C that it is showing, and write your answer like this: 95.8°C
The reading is 40°C
